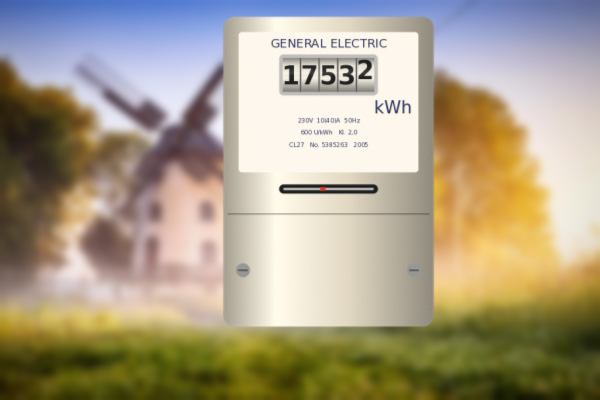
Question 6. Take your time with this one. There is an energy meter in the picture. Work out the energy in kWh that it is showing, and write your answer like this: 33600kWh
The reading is 17532kWh
